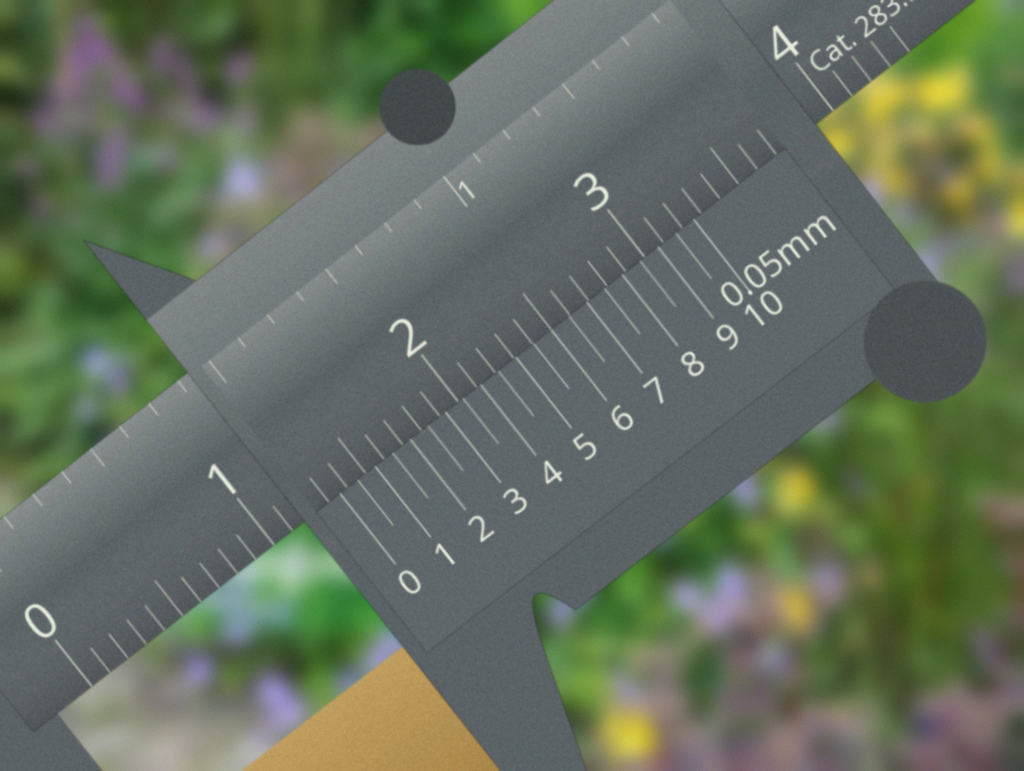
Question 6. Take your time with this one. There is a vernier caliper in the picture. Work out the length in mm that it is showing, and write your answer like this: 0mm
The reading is 13.6mm
